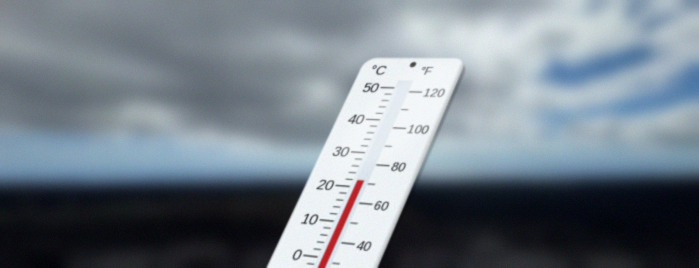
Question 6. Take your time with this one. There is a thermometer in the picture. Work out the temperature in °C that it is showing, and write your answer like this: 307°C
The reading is 22°C
